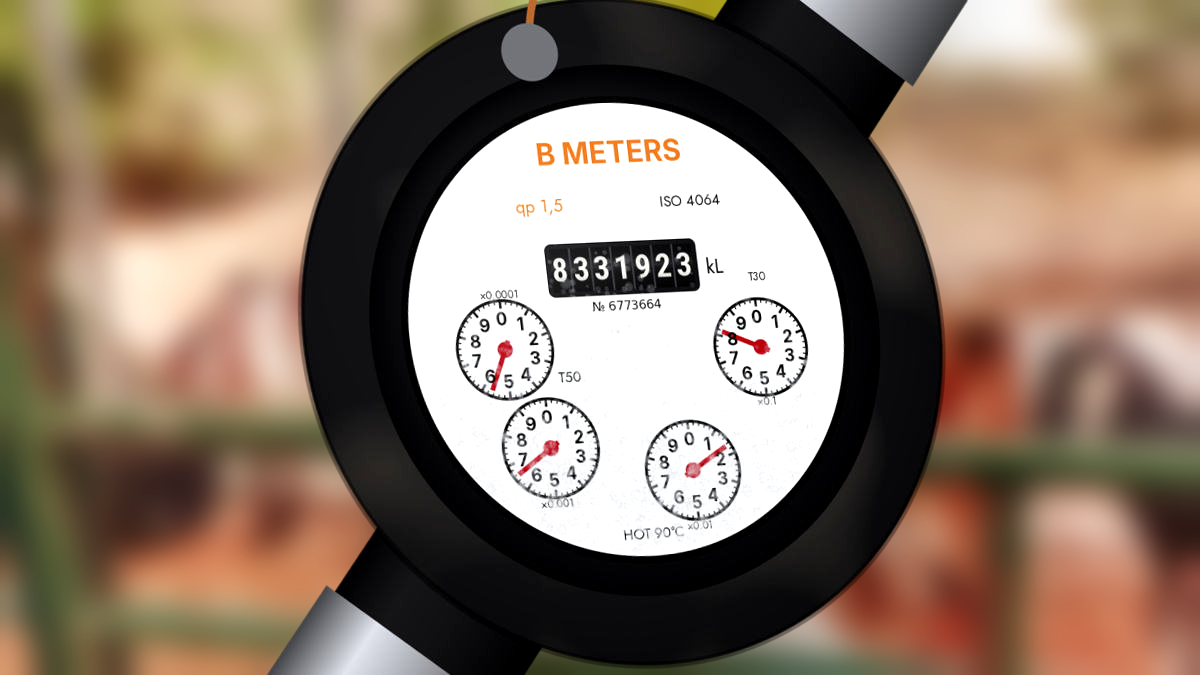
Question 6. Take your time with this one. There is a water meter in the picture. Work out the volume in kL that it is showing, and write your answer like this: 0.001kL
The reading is 8331923.8165kL
